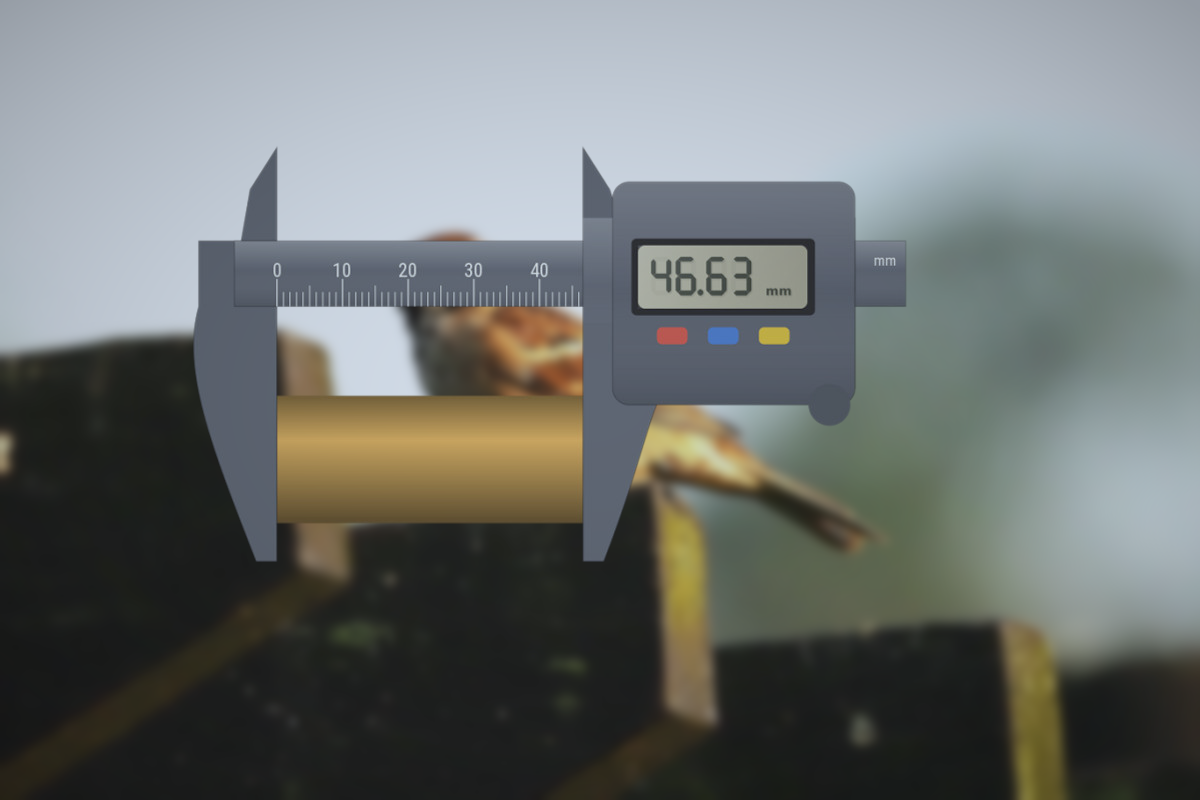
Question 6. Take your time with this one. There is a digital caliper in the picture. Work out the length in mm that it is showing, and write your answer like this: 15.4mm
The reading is 46.63mm
